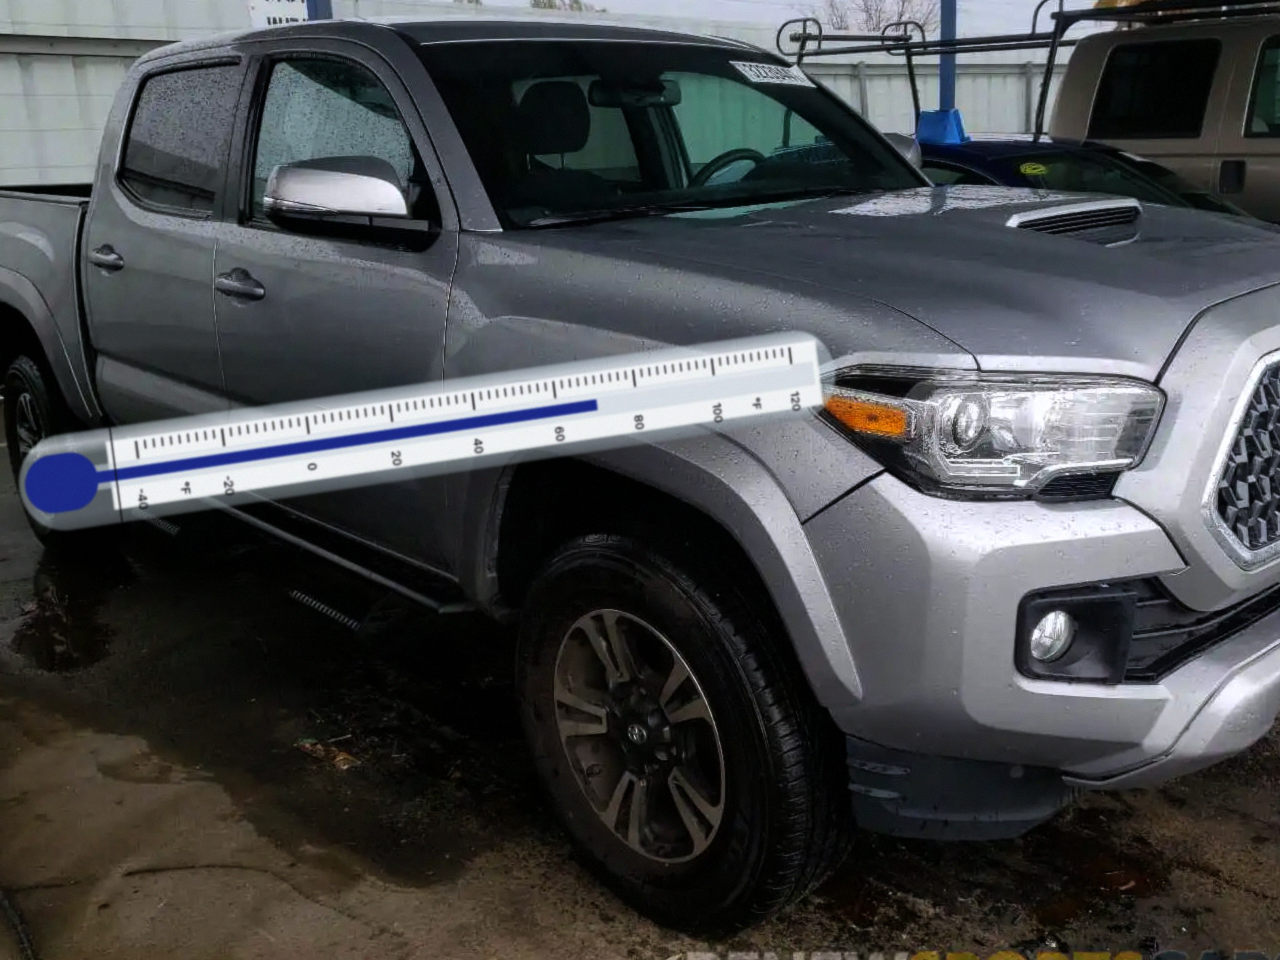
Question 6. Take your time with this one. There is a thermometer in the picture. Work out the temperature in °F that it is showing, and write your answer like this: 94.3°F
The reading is 70°F
